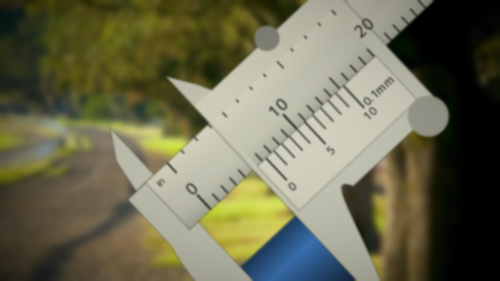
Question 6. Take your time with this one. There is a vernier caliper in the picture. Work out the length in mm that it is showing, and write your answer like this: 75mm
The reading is 6.4mm
